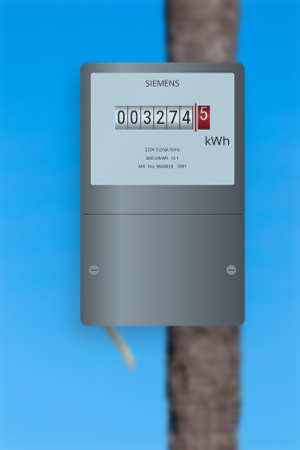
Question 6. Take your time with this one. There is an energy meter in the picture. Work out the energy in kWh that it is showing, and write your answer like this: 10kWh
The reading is 3274.5kWh
